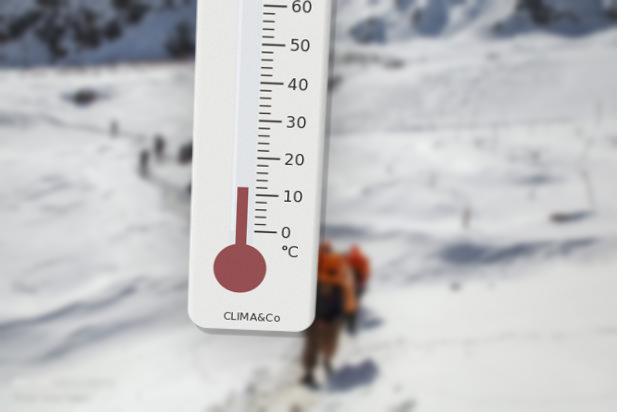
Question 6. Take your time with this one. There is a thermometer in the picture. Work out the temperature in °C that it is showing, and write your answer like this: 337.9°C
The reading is 12°C
